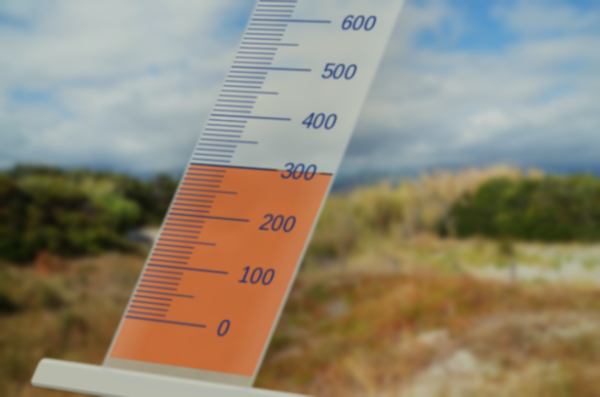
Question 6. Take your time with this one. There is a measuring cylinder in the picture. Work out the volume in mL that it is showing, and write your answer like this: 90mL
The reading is 300mL
